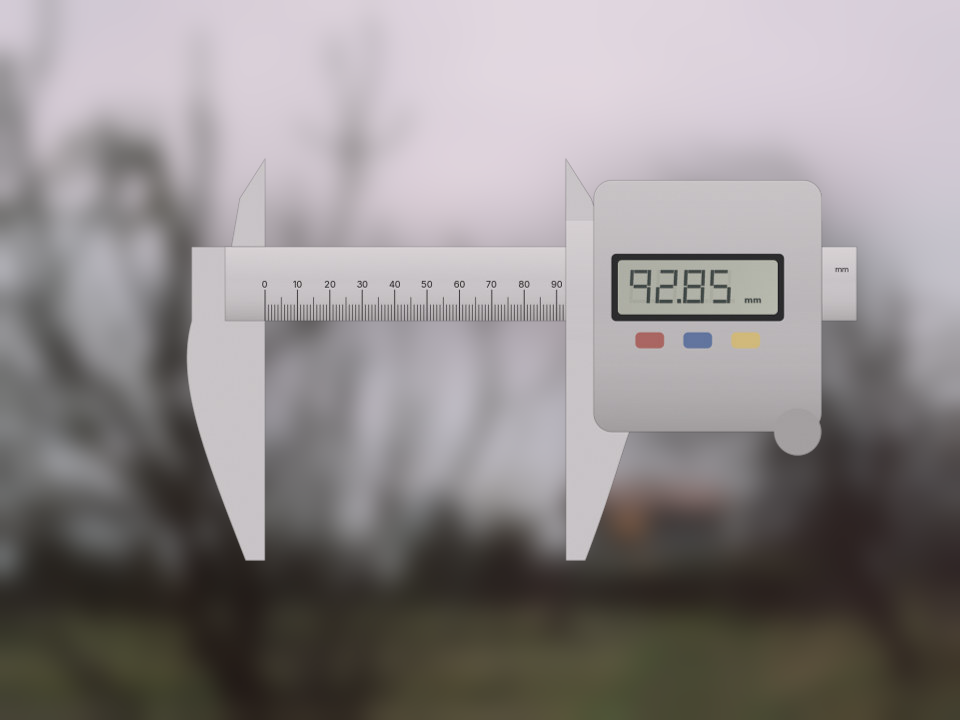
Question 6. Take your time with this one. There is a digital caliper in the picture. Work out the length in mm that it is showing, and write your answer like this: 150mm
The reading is 92.85mm
